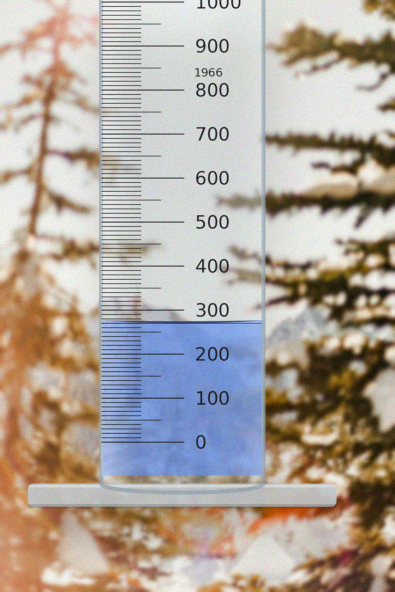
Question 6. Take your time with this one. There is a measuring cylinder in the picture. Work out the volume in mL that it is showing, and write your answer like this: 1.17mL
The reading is 270mL
